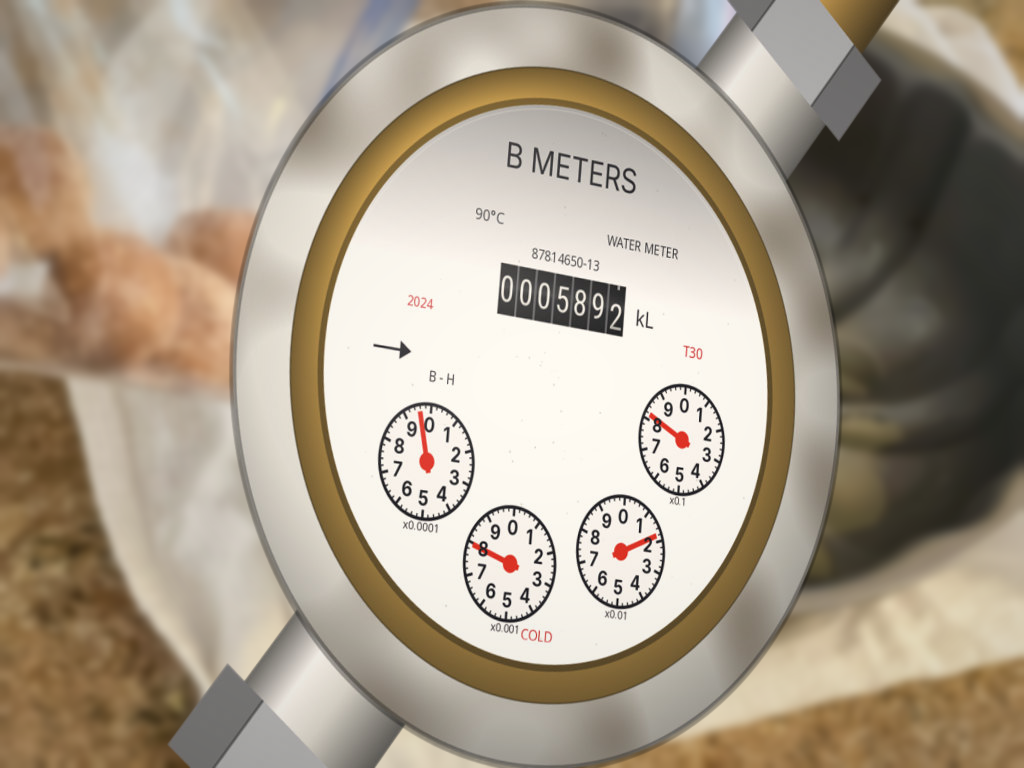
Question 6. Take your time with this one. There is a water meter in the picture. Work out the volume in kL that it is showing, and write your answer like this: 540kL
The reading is 5891.8179kL
